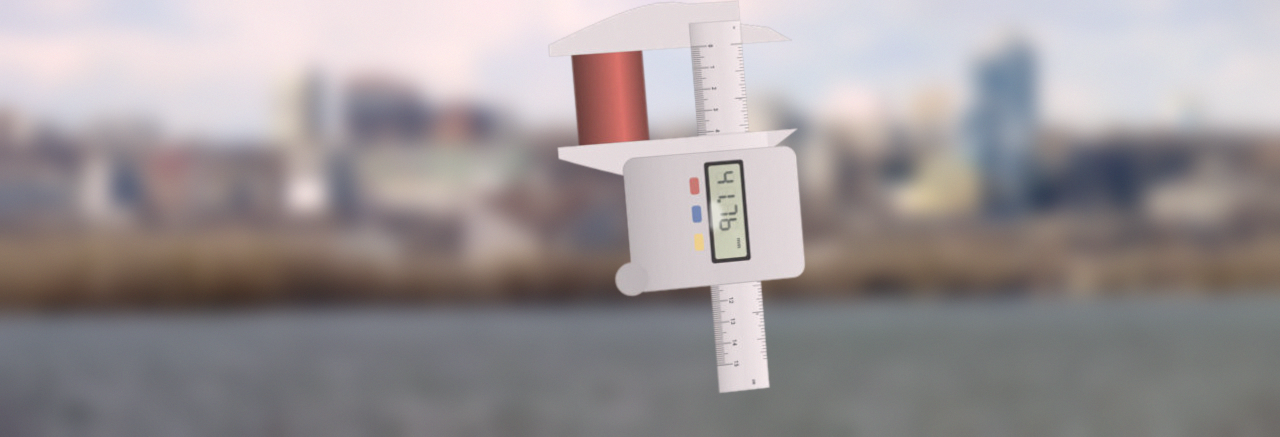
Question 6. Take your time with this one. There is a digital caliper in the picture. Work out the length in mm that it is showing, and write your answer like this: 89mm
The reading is 41.76mm
